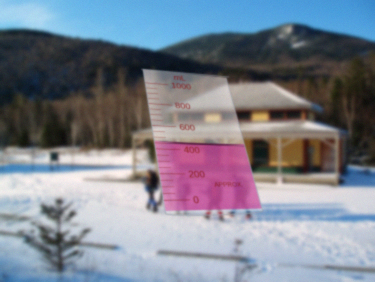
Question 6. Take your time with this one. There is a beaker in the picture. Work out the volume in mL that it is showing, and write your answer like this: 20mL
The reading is 450mL
